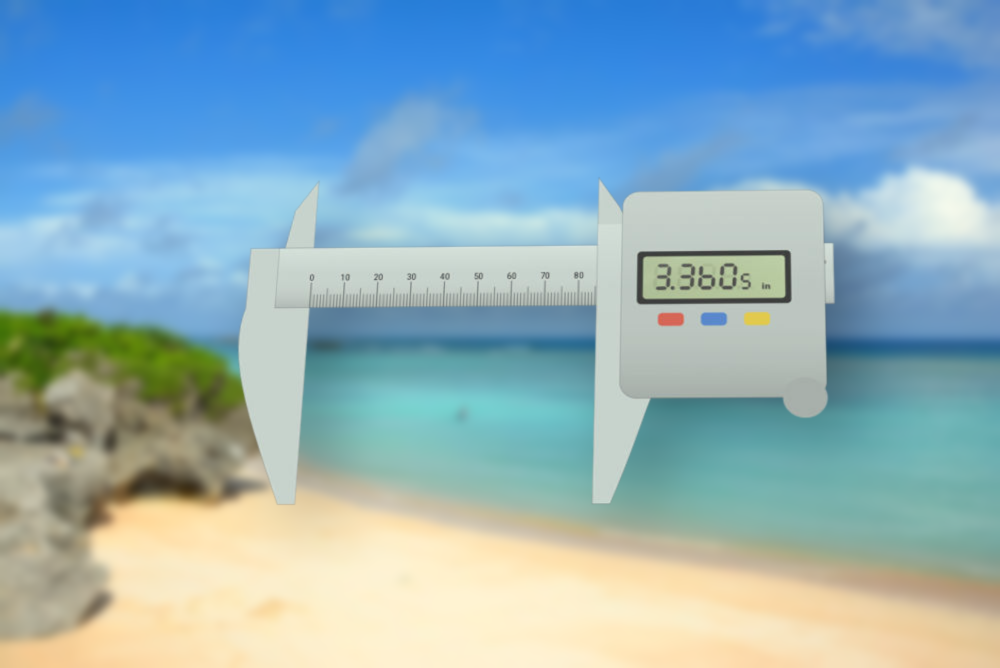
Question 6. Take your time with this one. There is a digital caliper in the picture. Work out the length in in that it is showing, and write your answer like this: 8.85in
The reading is 3.3605in
